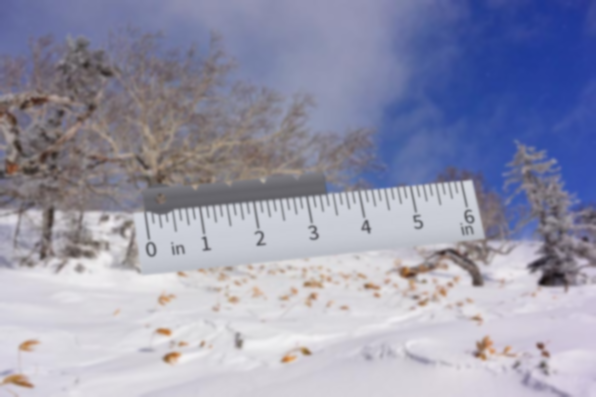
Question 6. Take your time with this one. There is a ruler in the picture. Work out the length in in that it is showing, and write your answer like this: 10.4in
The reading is 3.375in
